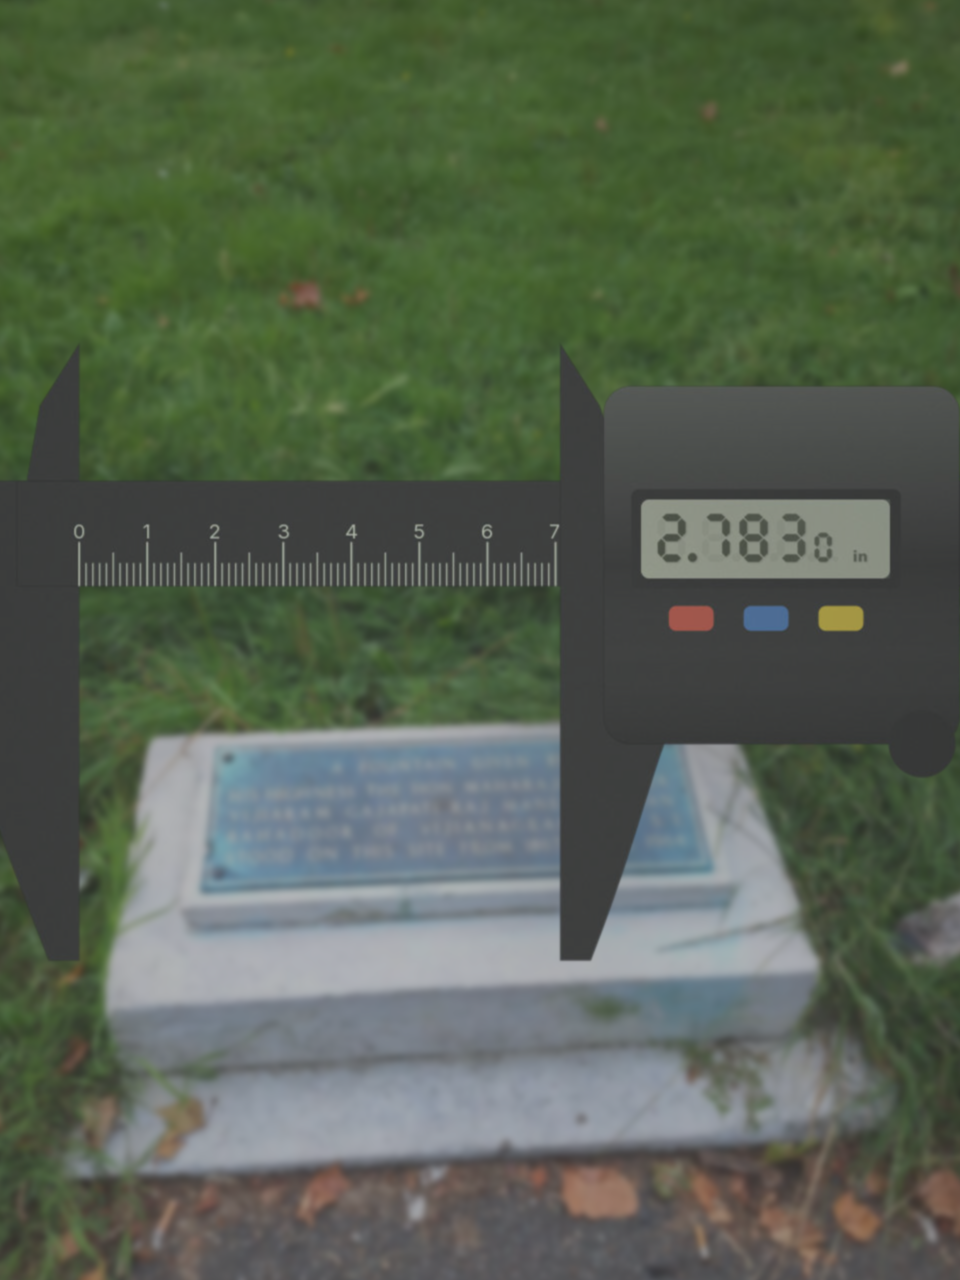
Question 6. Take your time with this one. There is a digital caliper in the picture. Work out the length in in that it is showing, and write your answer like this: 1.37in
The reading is 2.7830in
